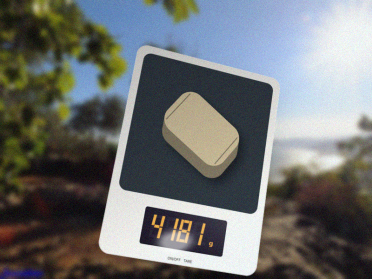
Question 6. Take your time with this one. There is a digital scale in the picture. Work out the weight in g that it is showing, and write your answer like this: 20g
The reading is 4181g
